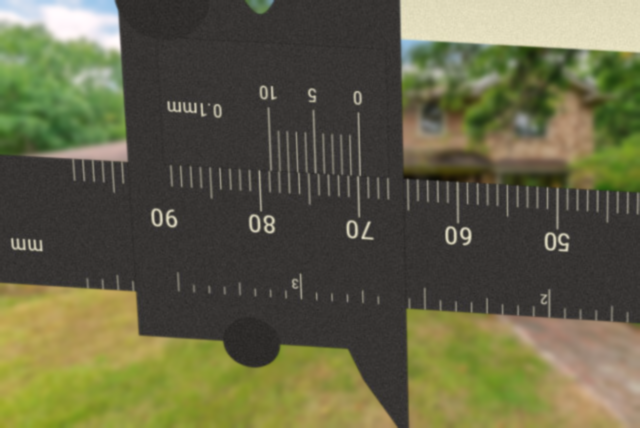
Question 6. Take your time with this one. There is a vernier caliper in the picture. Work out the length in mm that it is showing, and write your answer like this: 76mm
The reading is 69.8mm
